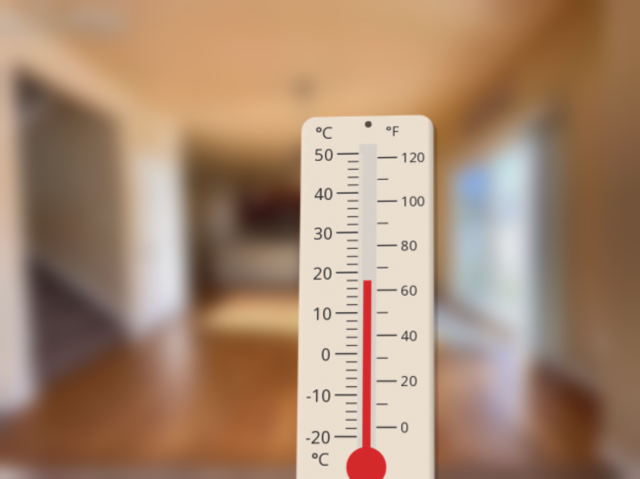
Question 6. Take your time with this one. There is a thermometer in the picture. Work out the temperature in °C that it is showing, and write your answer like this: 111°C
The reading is 18°C
